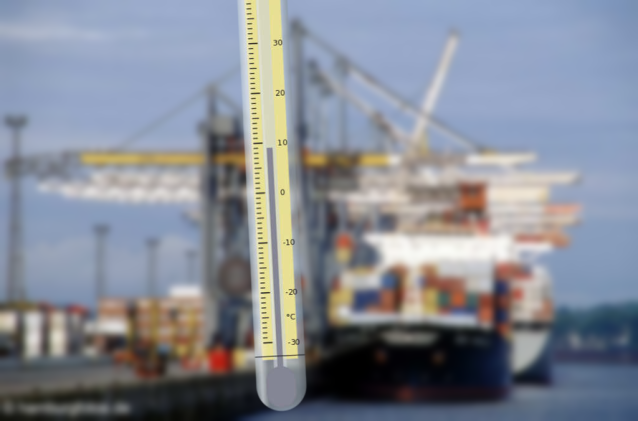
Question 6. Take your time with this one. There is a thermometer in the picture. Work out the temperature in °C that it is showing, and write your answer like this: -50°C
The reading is 9°C
